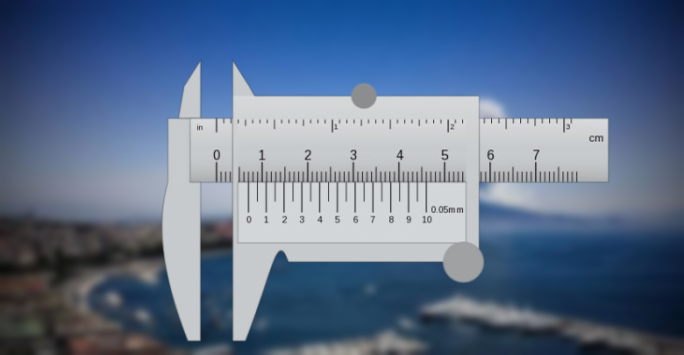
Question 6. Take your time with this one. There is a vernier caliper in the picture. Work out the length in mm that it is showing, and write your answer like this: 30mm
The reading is 7.0mm
